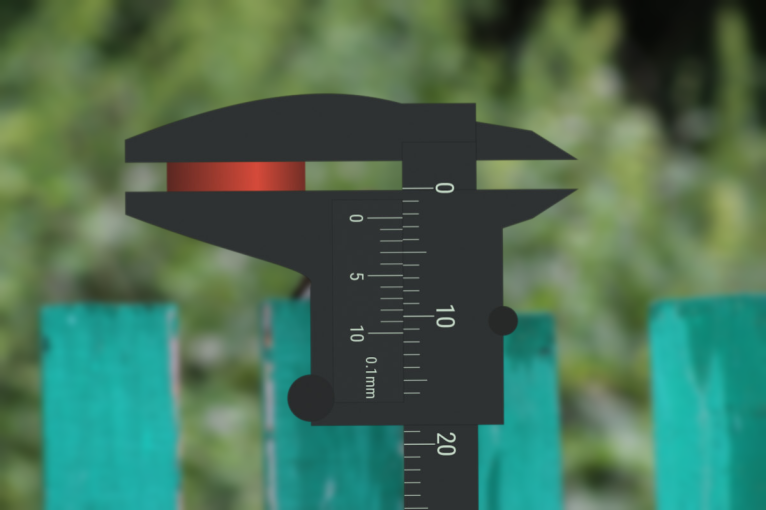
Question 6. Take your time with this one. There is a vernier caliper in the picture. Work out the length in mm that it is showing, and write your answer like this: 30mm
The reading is 2.3mm
